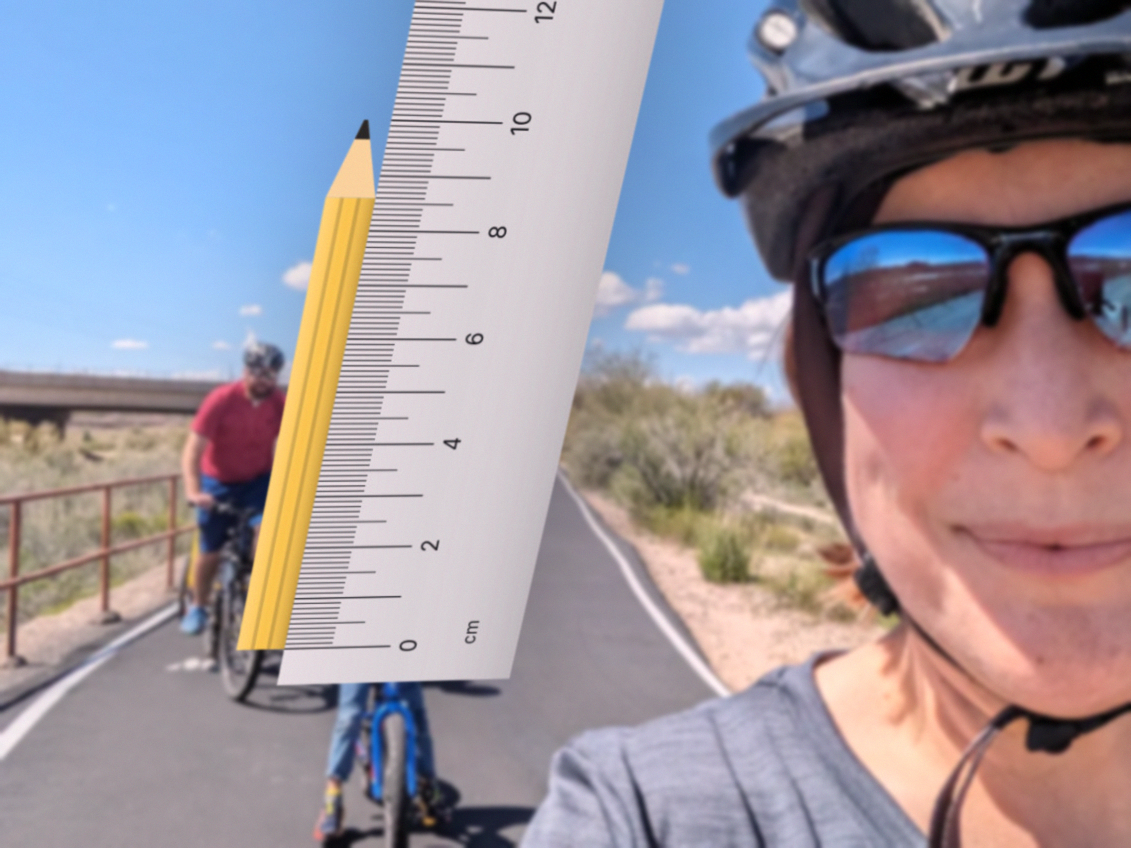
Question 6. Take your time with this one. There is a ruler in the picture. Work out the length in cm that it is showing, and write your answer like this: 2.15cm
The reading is 10cm
